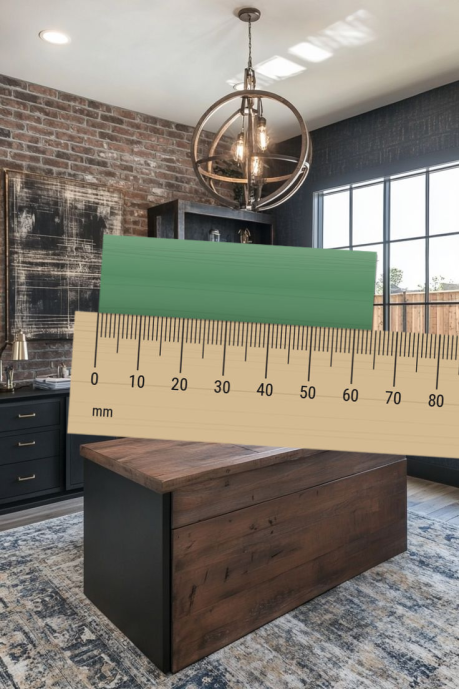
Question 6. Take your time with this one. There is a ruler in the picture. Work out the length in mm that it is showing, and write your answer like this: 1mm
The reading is 64mm
